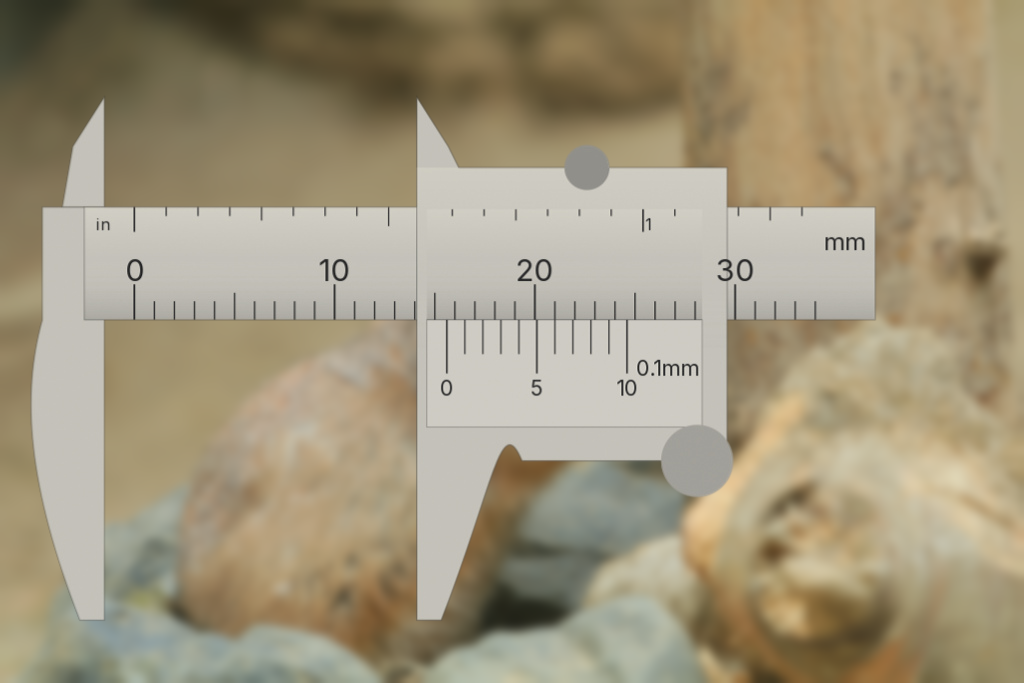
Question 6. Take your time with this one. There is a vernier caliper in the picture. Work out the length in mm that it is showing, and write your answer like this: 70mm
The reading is 15.6mm
